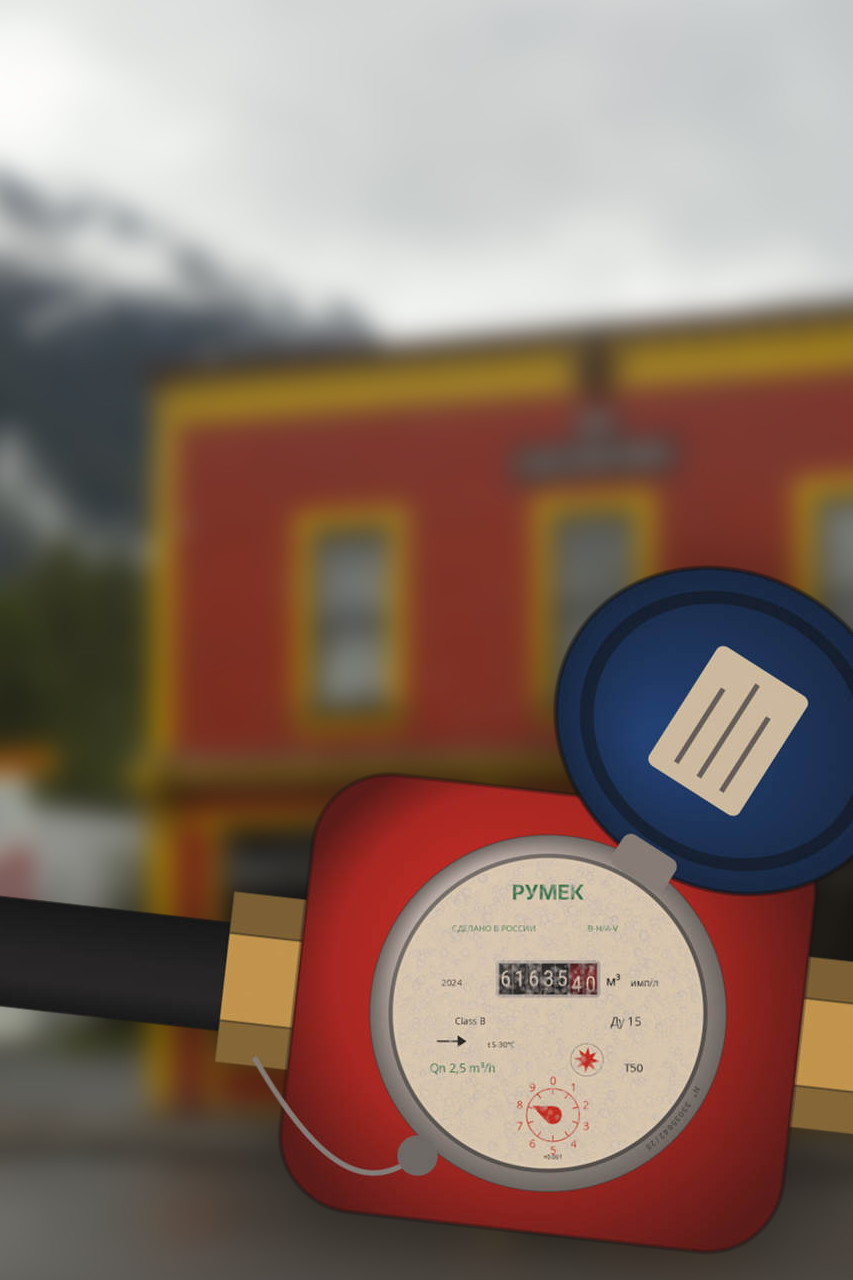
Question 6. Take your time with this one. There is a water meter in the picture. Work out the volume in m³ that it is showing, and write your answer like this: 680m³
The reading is 61635.398m³
